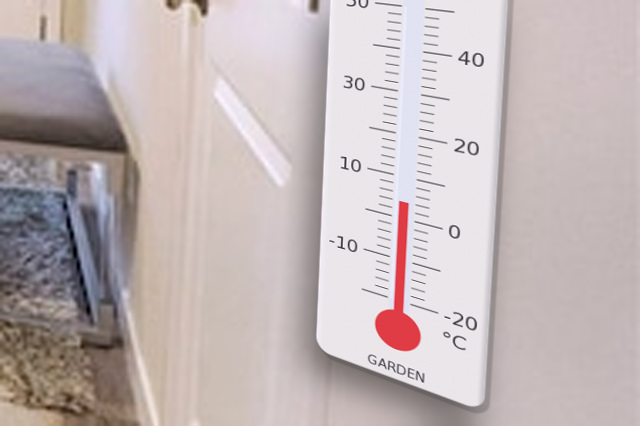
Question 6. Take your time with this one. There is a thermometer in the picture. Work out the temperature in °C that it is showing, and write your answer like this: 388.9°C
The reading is 4°C
